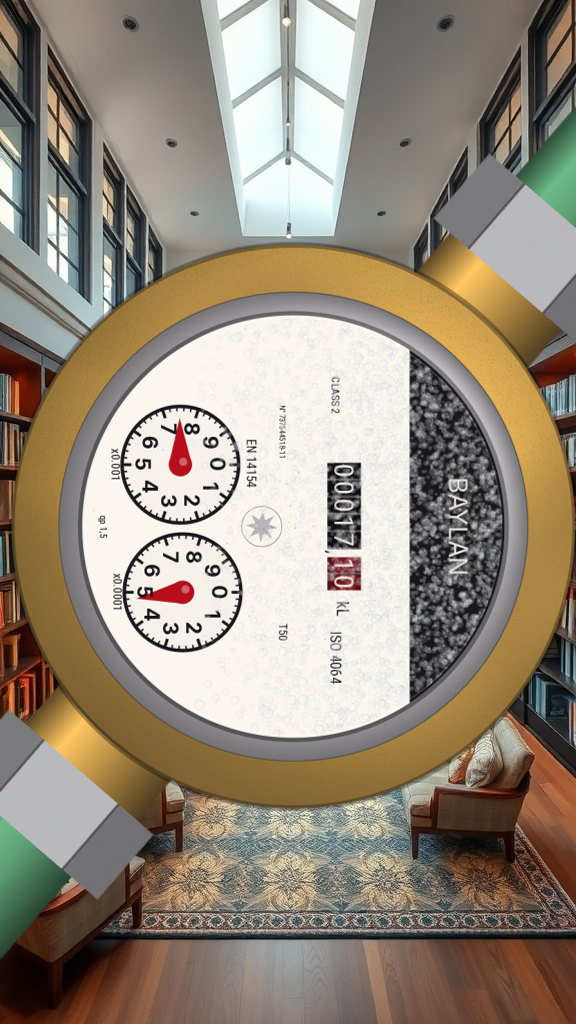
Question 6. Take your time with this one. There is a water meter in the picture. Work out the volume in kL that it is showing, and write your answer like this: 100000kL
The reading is 17.1074kL
